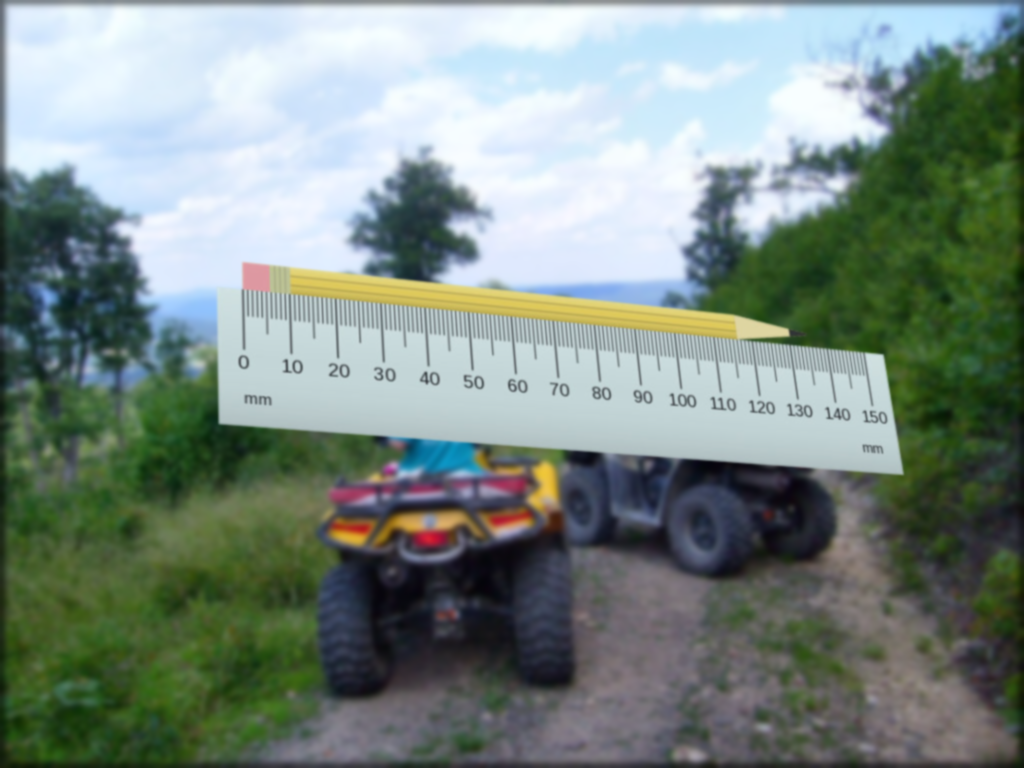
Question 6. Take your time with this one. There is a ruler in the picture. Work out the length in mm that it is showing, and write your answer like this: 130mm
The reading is 135mm
